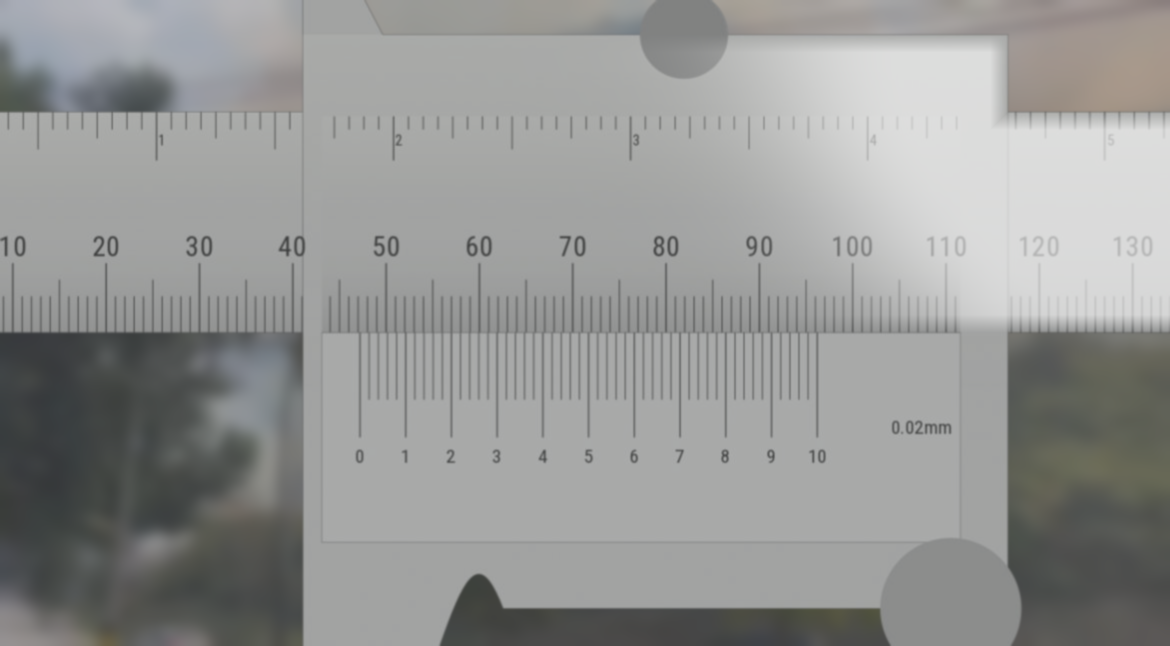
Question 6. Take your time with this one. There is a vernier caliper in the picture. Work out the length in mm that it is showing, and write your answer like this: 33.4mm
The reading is 47.2mm
